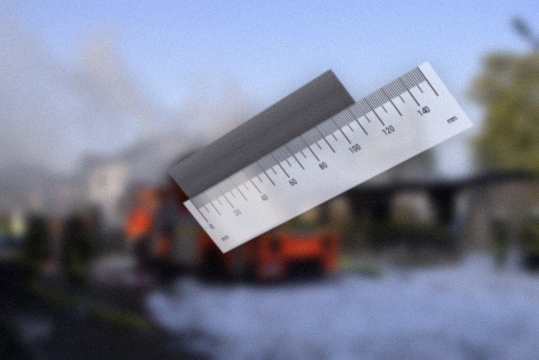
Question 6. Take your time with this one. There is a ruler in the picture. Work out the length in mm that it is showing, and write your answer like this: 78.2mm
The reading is 115mm
